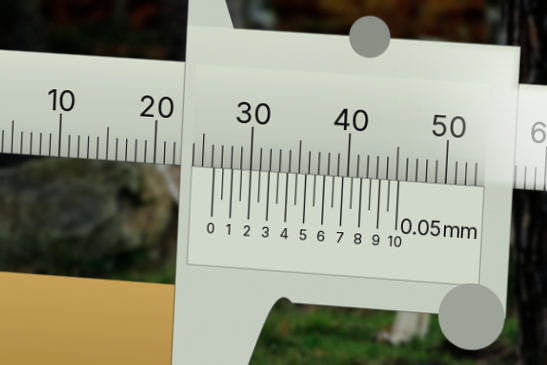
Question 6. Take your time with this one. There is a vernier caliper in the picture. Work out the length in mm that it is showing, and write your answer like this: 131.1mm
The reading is 26.2mm
